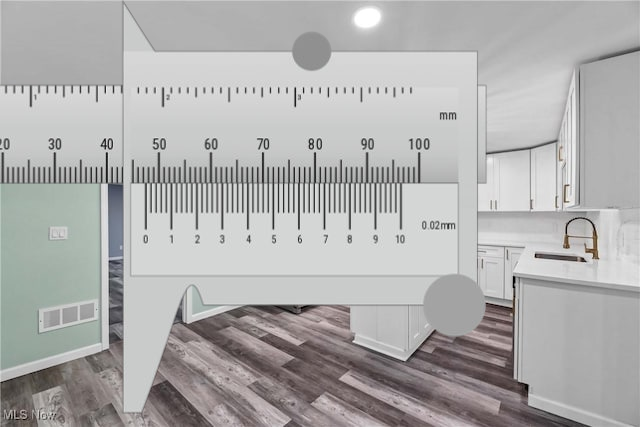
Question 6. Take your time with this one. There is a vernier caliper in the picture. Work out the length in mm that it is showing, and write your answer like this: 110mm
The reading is 47.5mm
